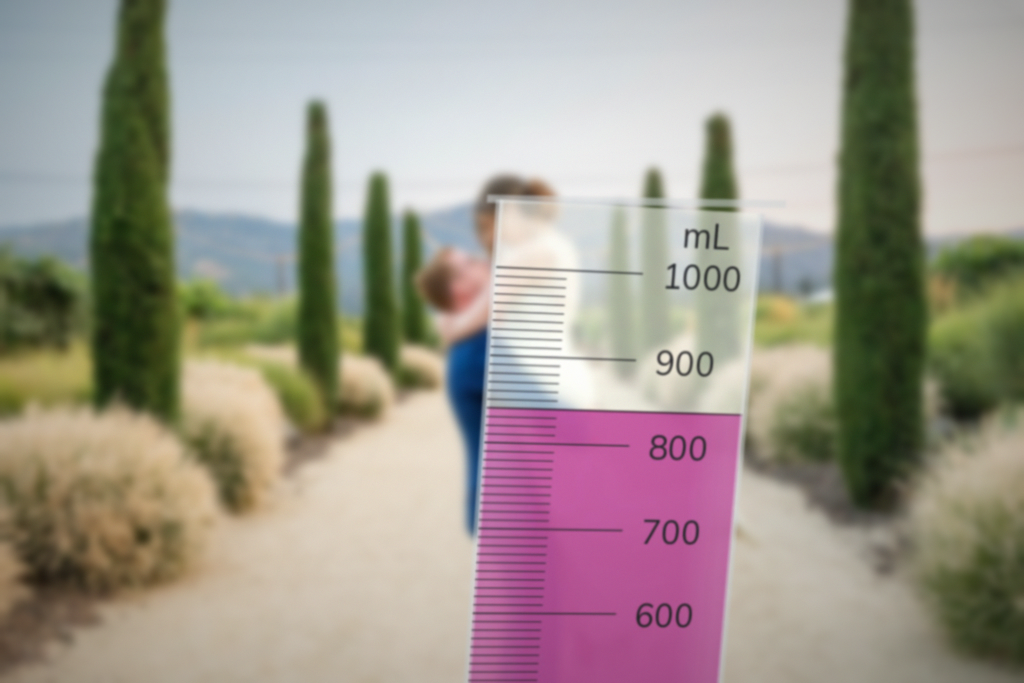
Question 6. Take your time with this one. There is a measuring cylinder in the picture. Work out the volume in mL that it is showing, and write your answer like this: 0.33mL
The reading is 840mL
